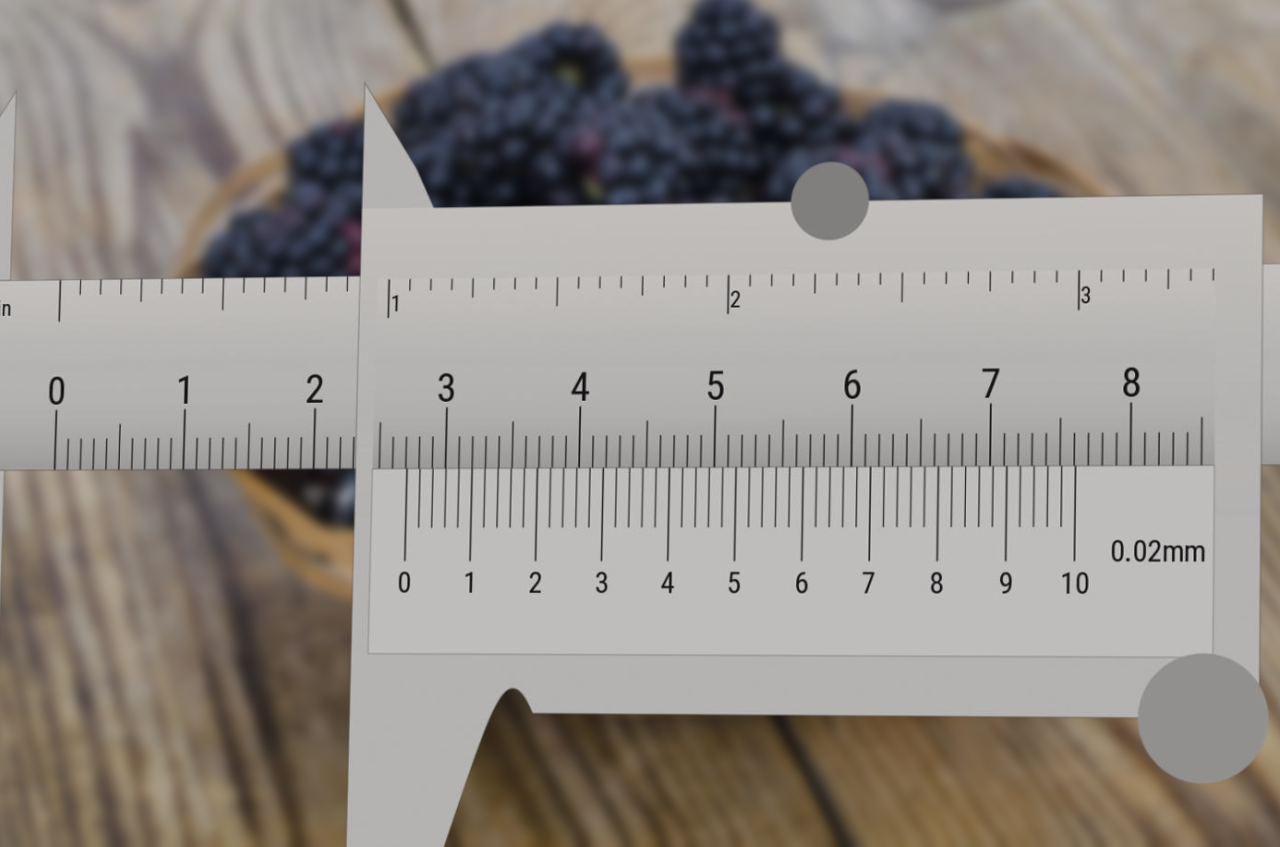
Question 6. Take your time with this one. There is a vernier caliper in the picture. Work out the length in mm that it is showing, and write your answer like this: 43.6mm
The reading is 27.1mm
